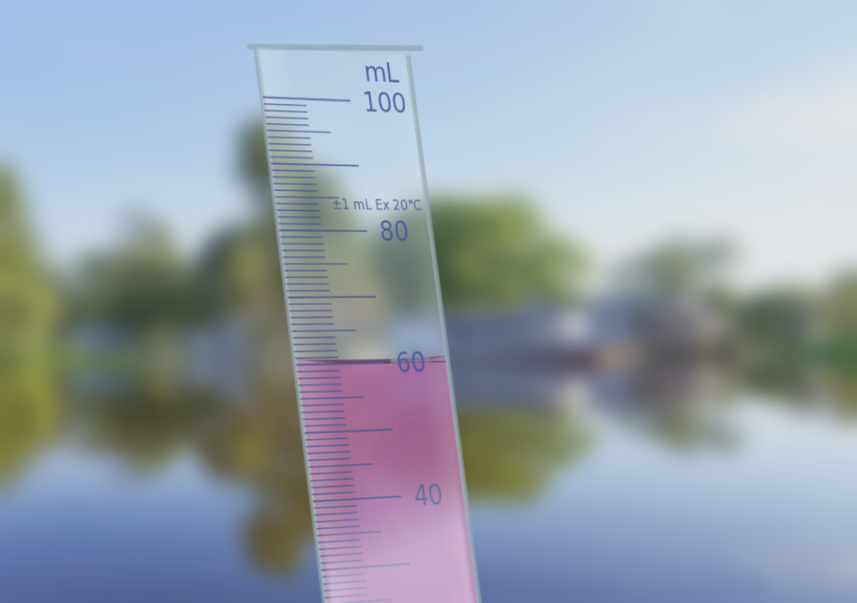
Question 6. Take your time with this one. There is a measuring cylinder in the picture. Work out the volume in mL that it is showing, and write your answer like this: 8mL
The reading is 60mL
